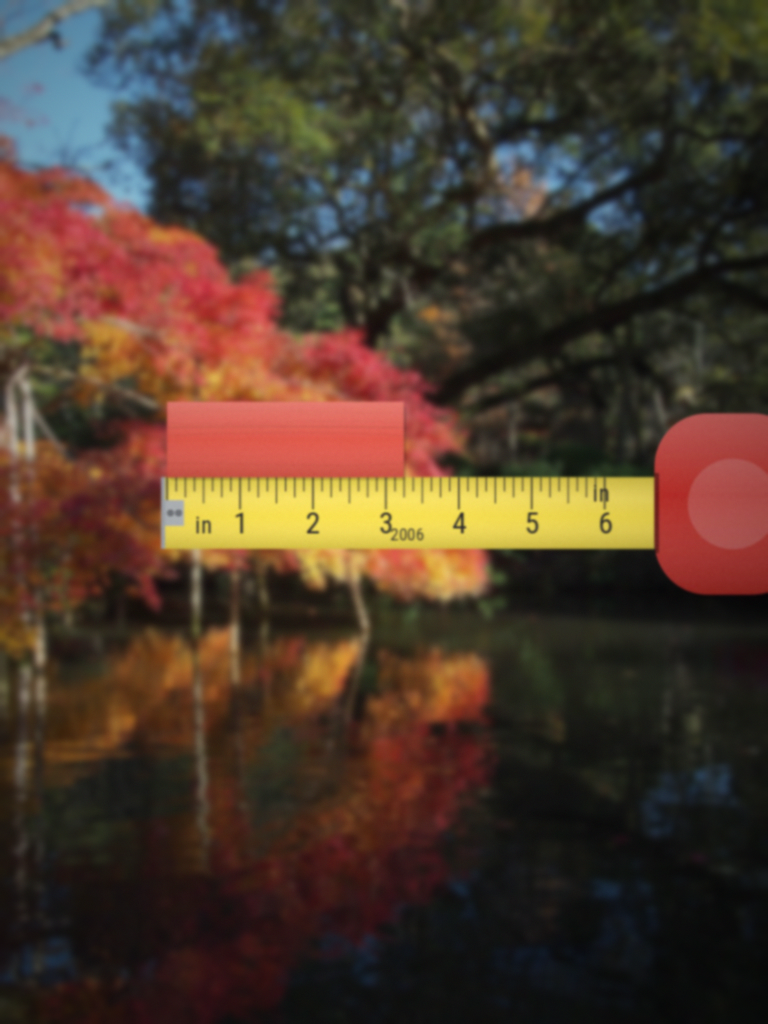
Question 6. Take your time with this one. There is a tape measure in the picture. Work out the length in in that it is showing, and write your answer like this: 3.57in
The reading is 3.25in
